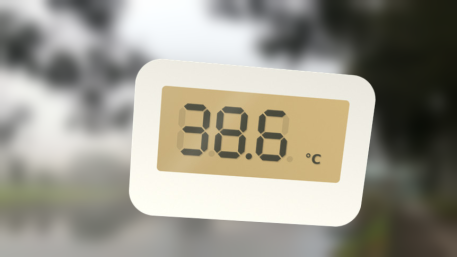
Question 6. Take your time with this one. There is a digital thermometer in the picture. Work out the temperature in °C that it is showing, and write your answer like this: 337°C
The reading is 38.6°C
